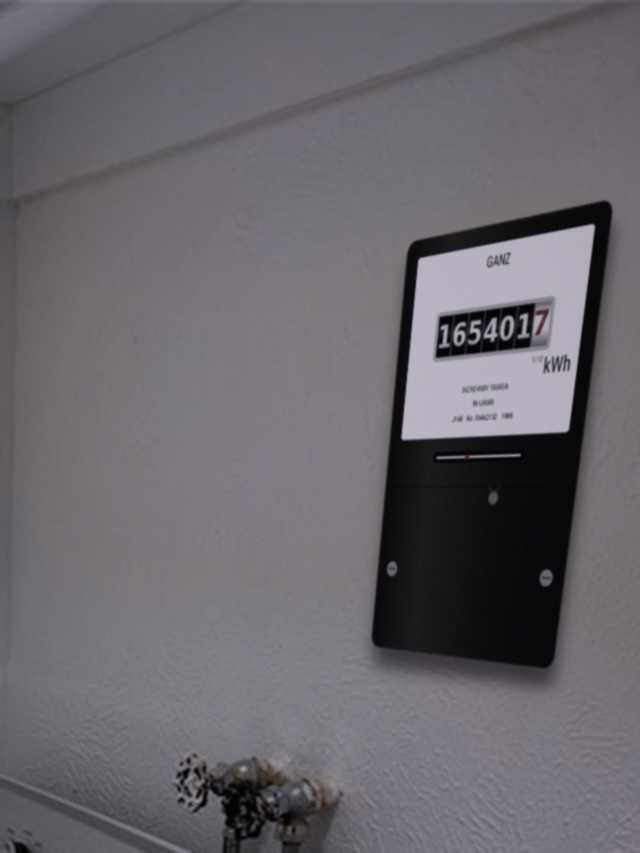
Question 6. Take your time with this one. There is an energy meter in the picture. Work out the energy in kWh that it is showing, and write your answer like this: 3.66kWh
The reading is 165401.7kWh
